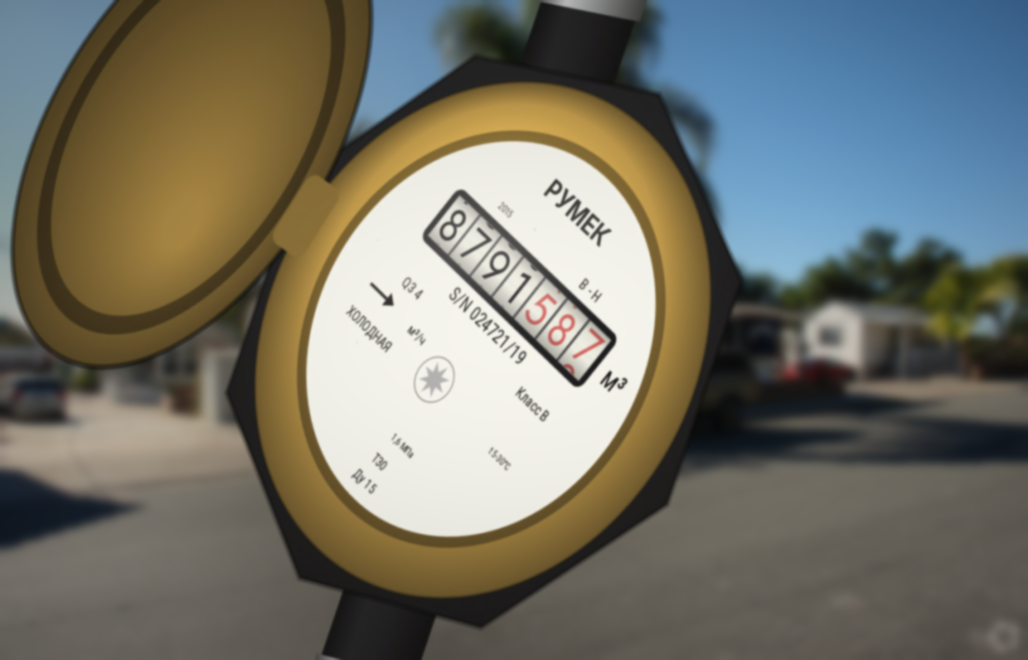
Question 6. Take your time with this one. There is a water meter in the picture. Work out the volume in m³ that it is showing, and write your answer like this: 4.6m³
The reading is 8791.587m³
